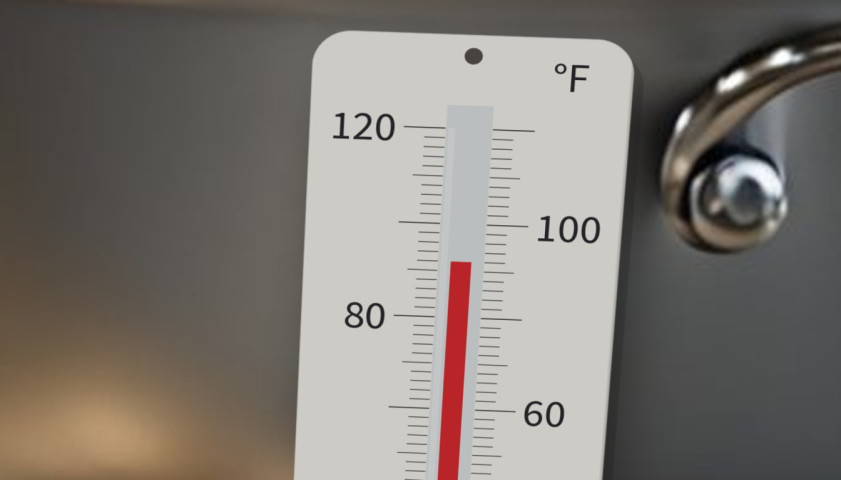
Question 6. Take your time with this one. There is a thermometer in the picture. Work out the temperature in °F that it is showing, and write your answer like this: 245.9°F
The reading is 92°F
